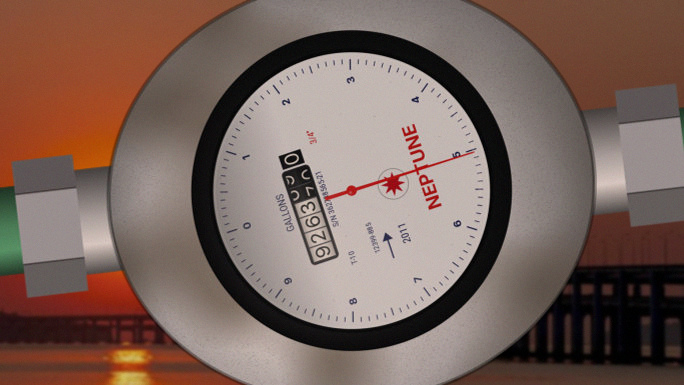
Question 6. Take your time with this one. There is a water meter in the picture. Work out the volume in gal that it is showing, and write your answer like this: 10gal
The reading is 9263695.0gal
